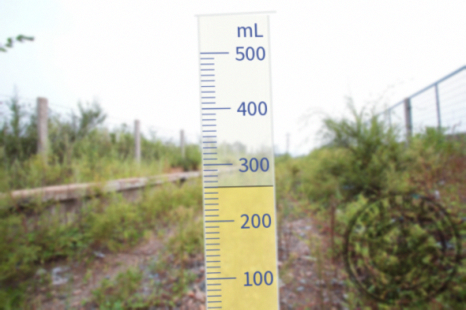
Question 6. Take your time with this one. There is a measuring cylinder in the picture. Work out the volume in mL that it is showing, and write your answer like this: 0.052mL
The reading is 260mL
